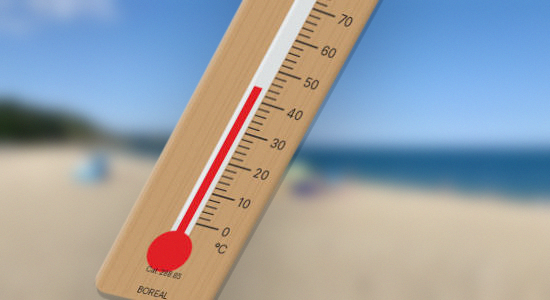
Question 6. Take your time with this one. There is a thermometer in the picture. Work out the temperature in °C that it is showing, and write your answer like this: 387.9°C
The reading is 44°C
